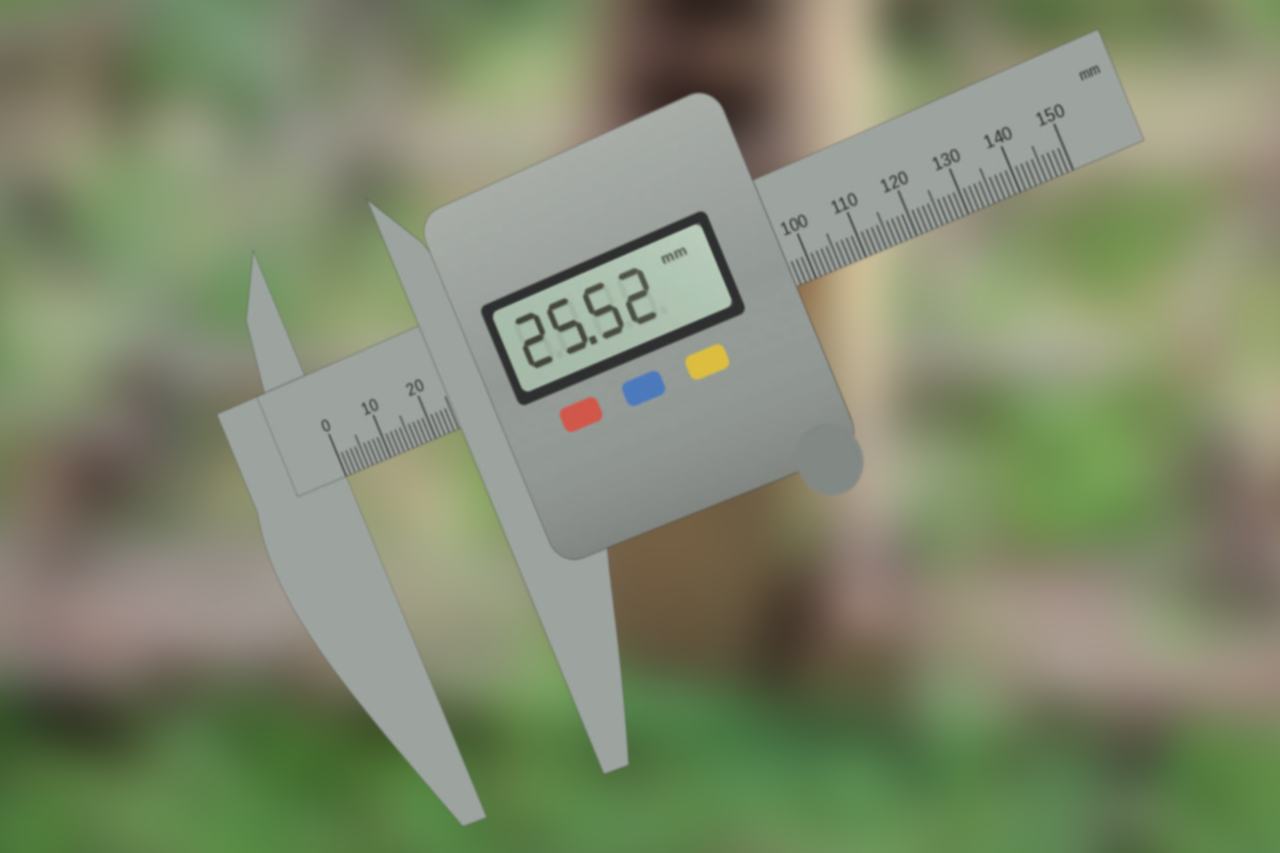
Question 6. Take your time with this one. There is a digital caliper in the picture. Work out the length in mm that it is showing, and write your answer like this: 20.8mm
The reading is 25.52mm
